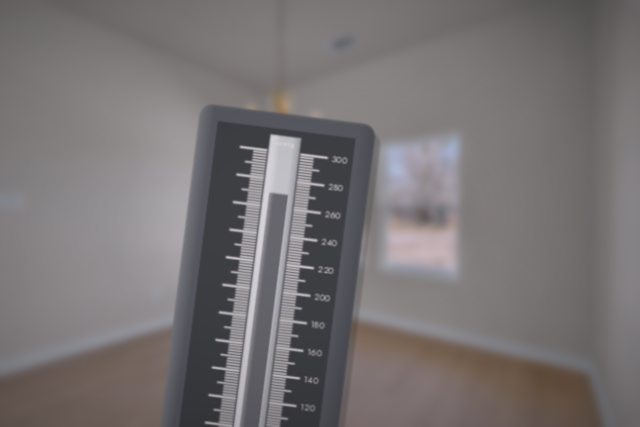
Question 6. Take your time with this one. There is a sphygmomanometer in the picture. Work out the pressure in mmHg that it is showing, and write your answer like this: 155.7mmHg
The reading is 270mmHg
